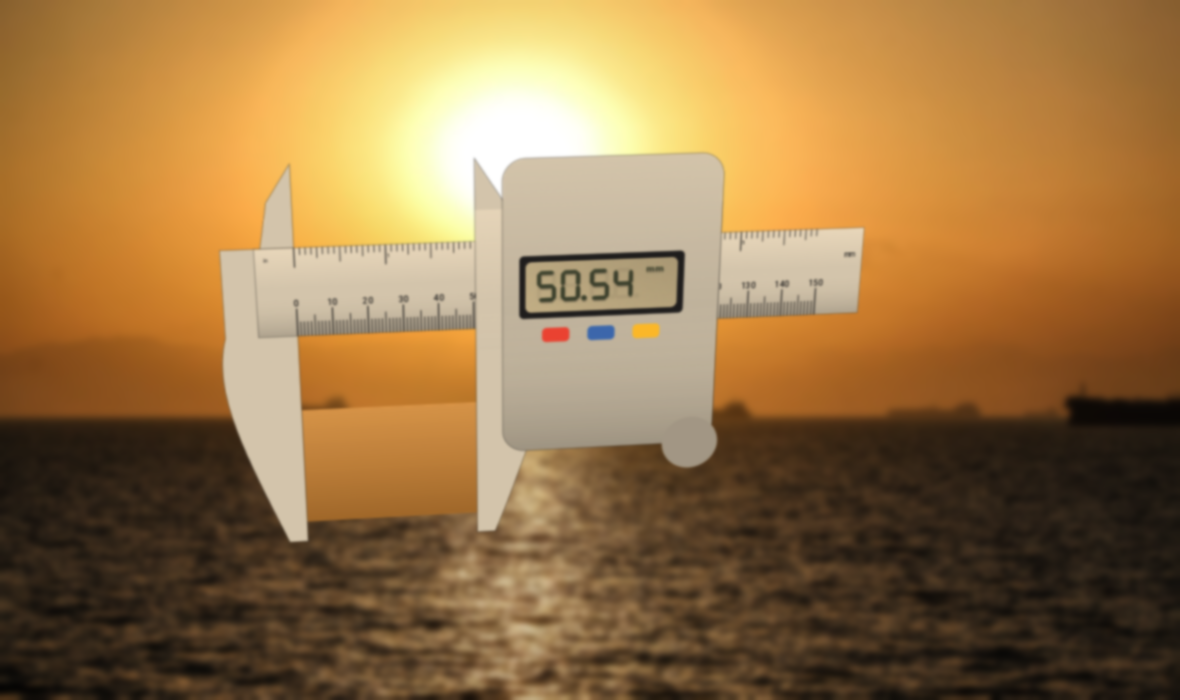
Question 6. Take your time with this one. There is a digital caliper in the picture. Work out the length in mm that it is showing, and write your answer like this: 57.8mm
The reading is 50.54mm
